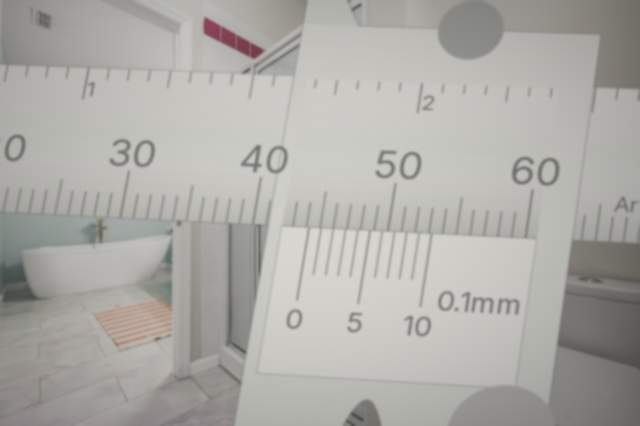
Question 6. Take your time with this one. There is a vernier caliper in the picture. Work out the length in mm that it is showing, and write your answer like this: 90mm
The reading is 44.2mm
